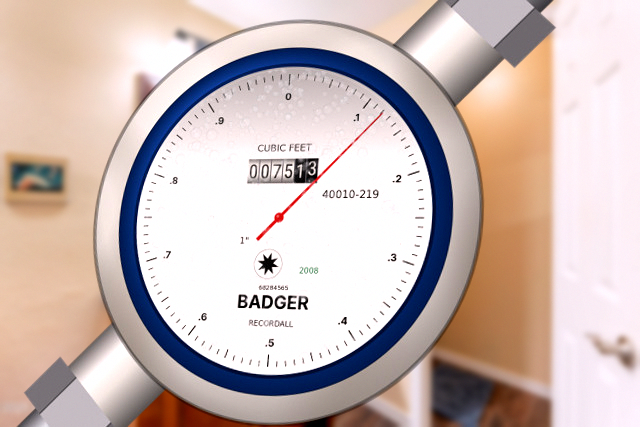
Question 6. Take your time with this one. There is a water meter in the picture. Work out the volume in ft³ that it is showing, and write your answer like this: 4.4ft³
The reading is 7513.12ft³
